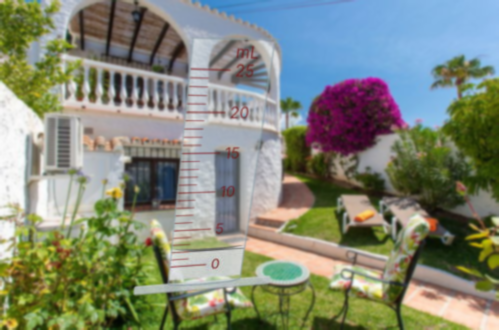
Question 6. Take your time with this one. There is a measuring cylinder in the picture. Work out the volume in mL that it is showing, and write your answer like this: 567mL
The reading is 2mL
